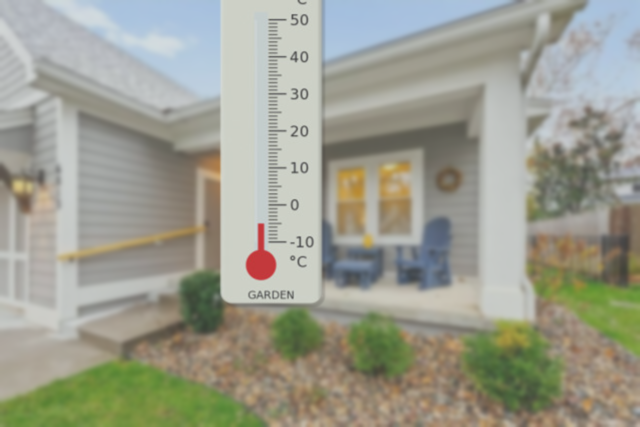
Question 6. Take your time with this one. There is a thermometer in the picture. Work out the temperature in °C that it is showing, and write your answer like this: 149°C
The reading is -5°C
